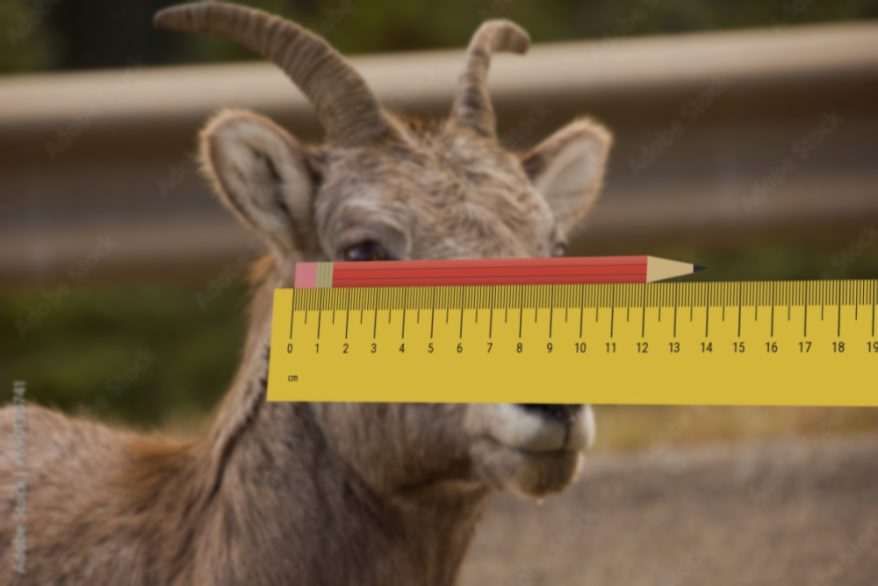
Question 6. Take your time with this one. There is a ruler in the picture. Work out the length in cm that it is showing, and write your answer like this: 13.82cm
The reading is 14cm
